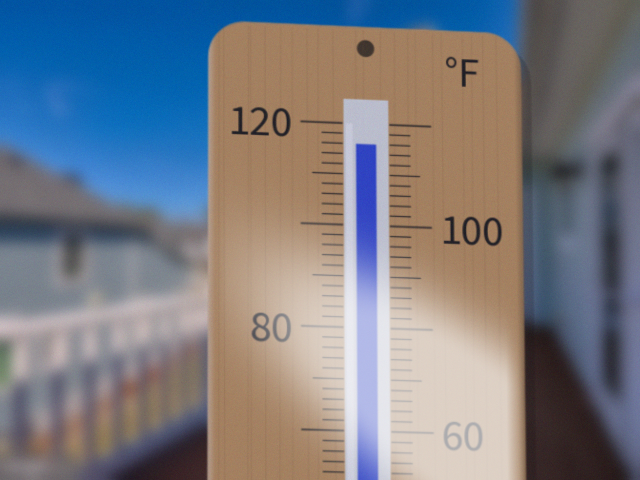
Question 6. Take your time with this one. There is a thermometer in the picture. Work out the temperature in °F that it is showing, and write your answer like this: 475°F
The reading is 116°F
